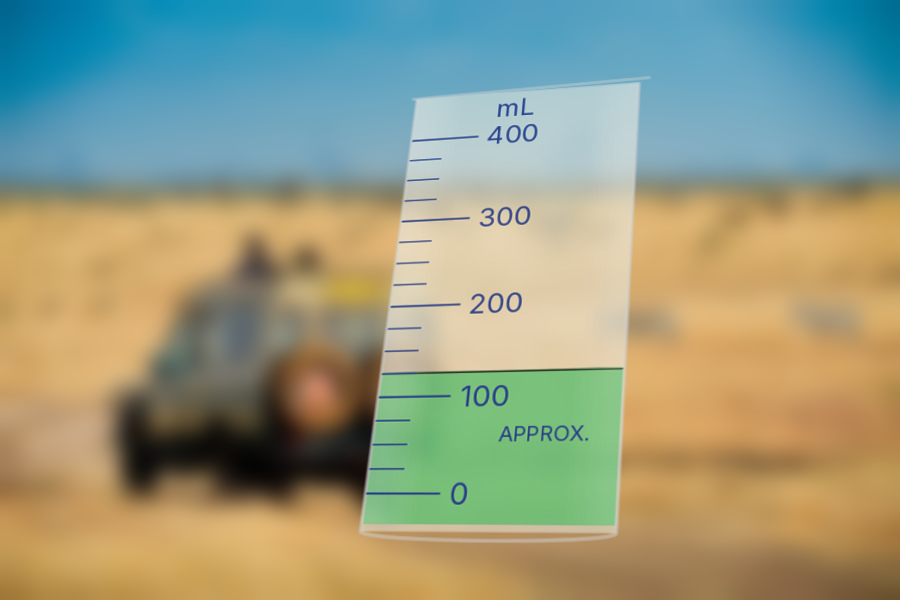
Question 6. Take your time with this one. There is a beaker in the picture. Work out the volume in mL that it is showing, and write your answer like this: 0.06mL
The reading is 125mL
